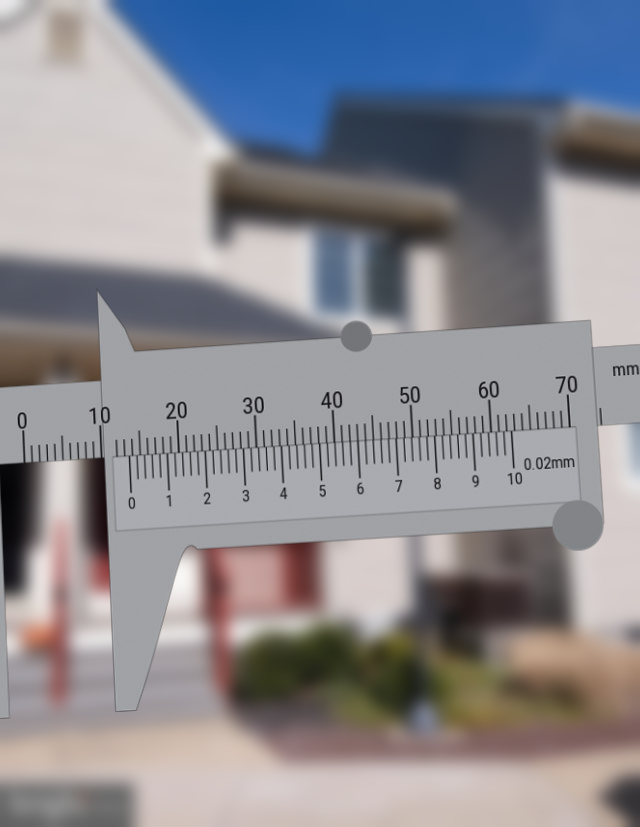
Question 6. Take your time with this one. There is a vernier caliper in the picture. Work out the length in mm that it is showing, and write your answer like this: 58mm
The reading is 13.6mm
